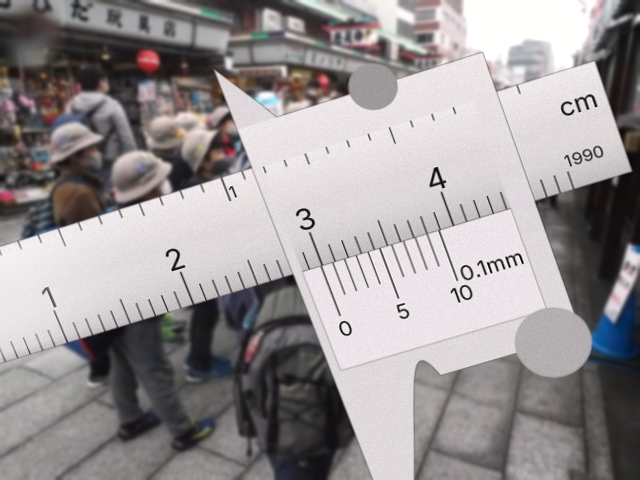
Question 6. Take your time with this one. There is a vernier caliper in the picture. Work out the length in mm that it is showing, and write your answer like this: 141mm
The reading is 29.9mm
